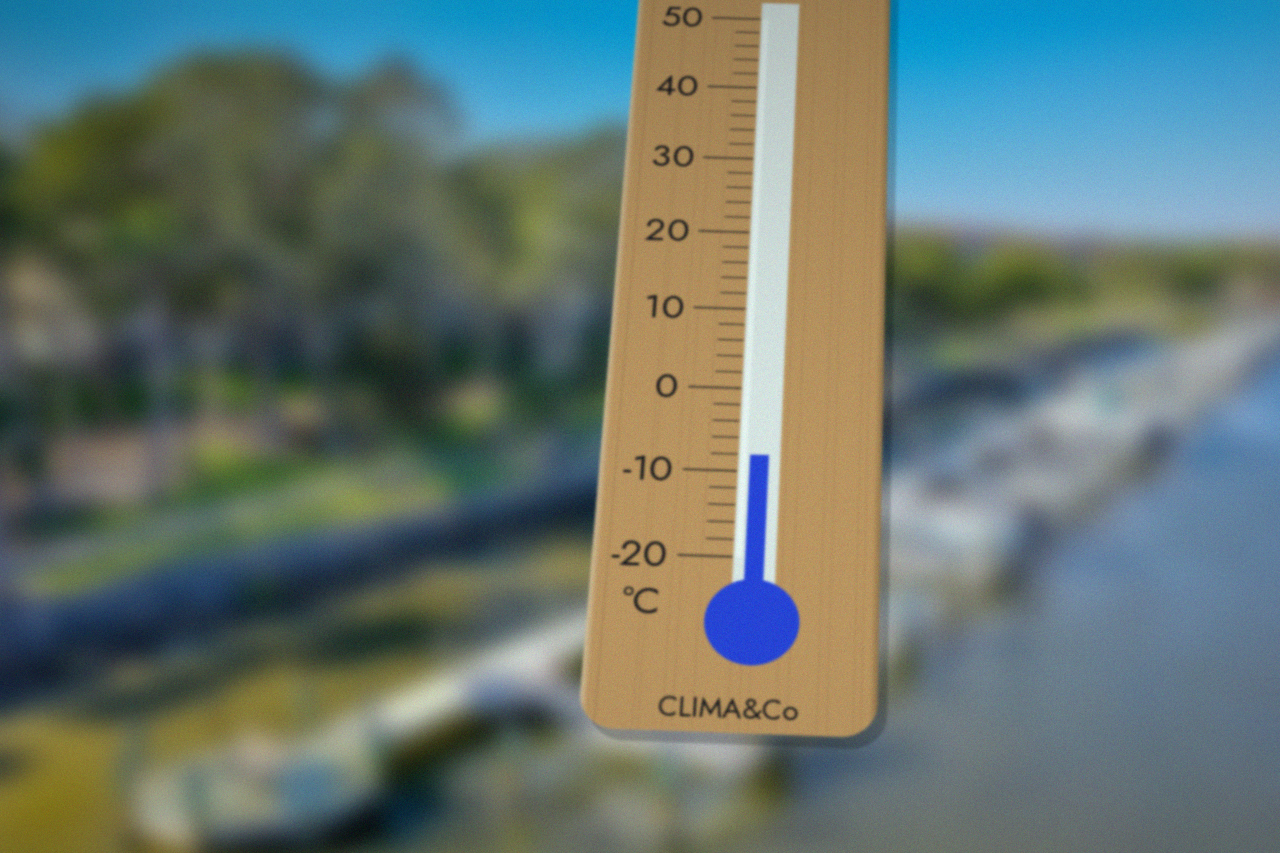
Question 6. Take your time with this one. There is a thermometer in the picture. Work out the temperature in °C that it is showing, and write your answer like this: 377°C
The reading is -8°C
